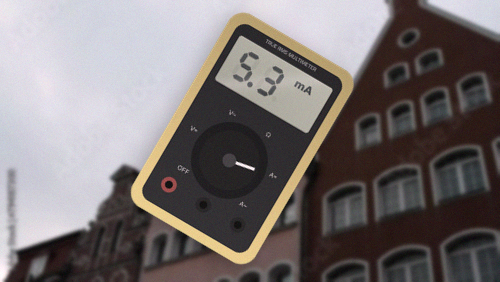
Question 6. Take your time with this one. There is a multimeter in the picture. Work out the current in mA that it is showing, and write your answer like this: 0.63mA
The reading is 5.3mA
